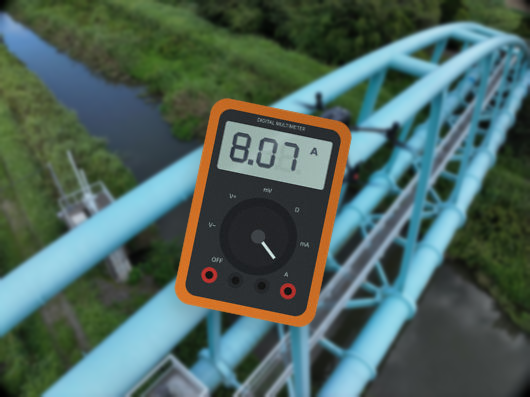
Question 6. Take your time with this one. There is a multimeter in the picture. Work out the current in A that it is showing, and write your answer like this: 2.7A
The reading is 8.07A
